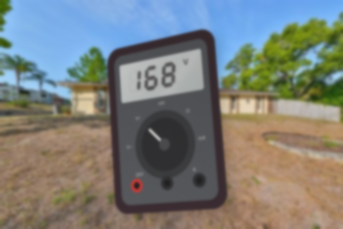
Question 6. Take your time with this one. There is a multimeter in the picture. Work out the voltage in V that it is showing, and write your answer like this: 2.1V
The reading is 168V
